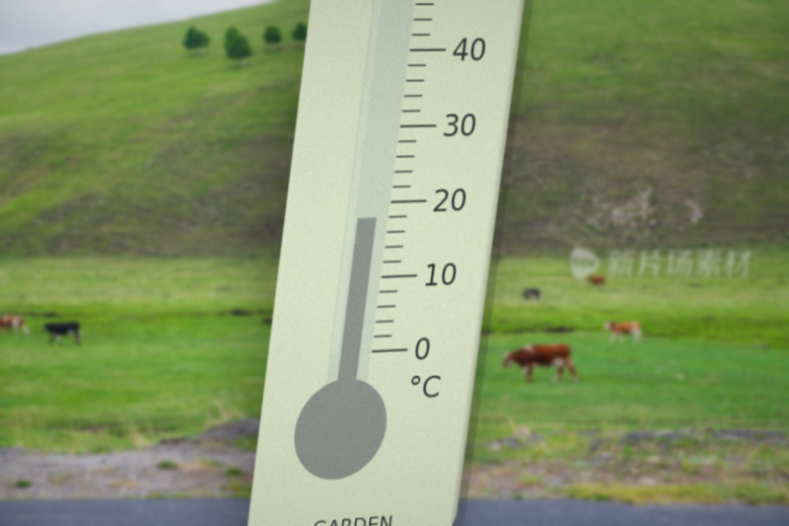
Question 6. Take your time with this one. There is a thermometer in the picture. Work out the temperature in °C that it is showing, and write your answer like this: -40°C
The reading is 18°C
